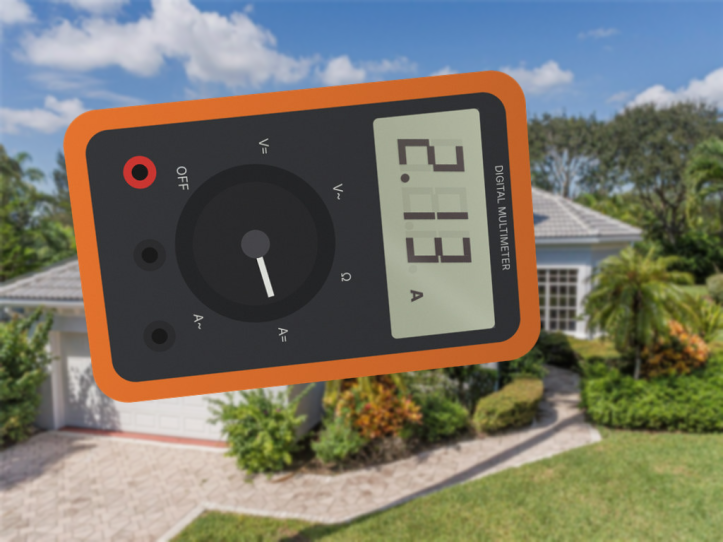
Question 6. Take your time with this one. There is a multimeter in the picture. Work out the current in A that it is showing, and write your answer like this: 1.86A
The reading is 2.13A
